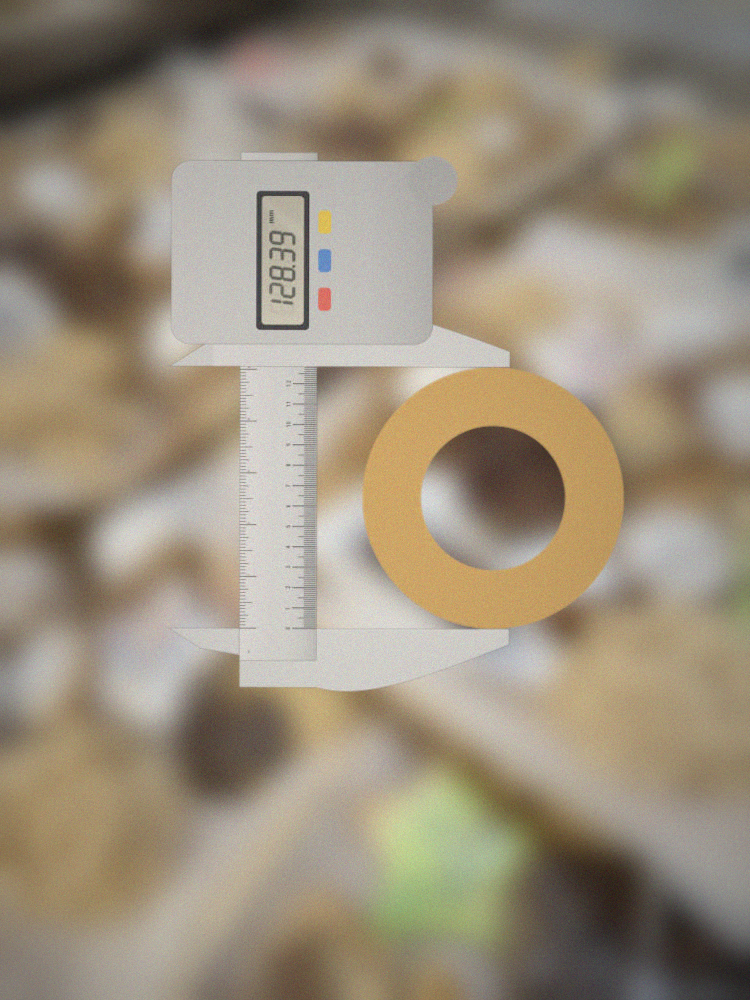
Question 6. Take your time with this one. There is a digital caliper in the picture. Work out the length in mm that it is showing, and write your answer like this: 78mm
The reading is 128.39mm
